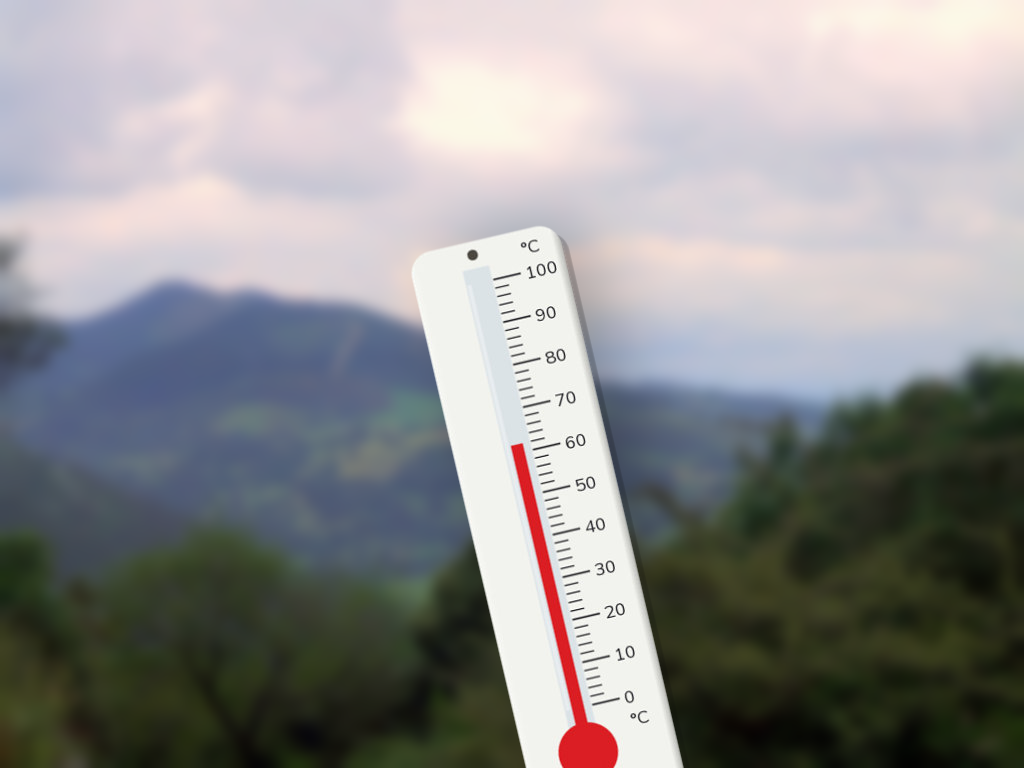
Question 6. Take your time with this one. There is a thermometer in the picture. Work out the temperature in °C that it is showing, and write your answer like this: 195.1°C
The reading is 62°C
